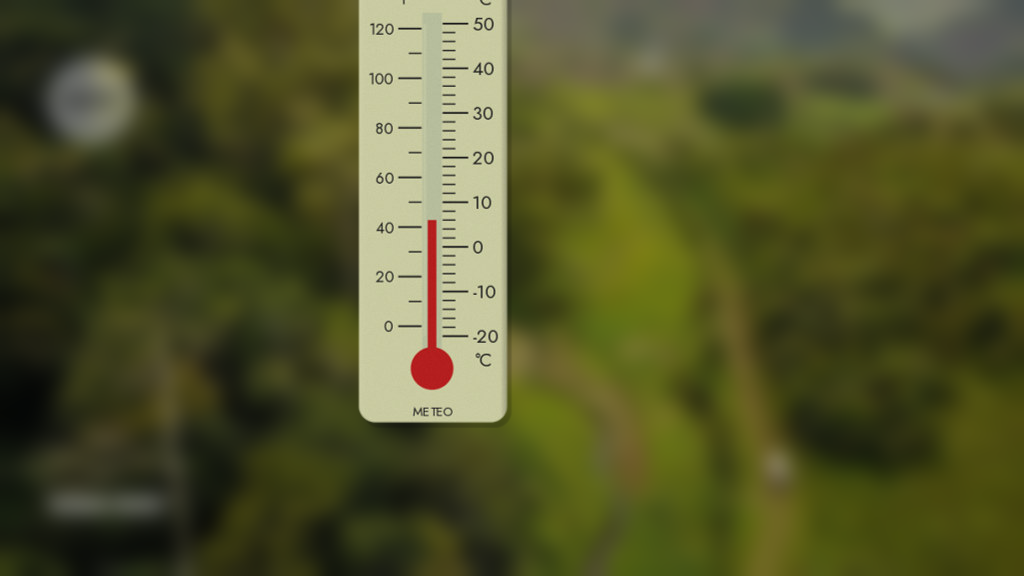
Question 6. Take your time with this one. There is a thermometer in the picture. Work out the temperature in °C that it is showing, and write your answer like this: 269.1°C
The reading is 6°C
